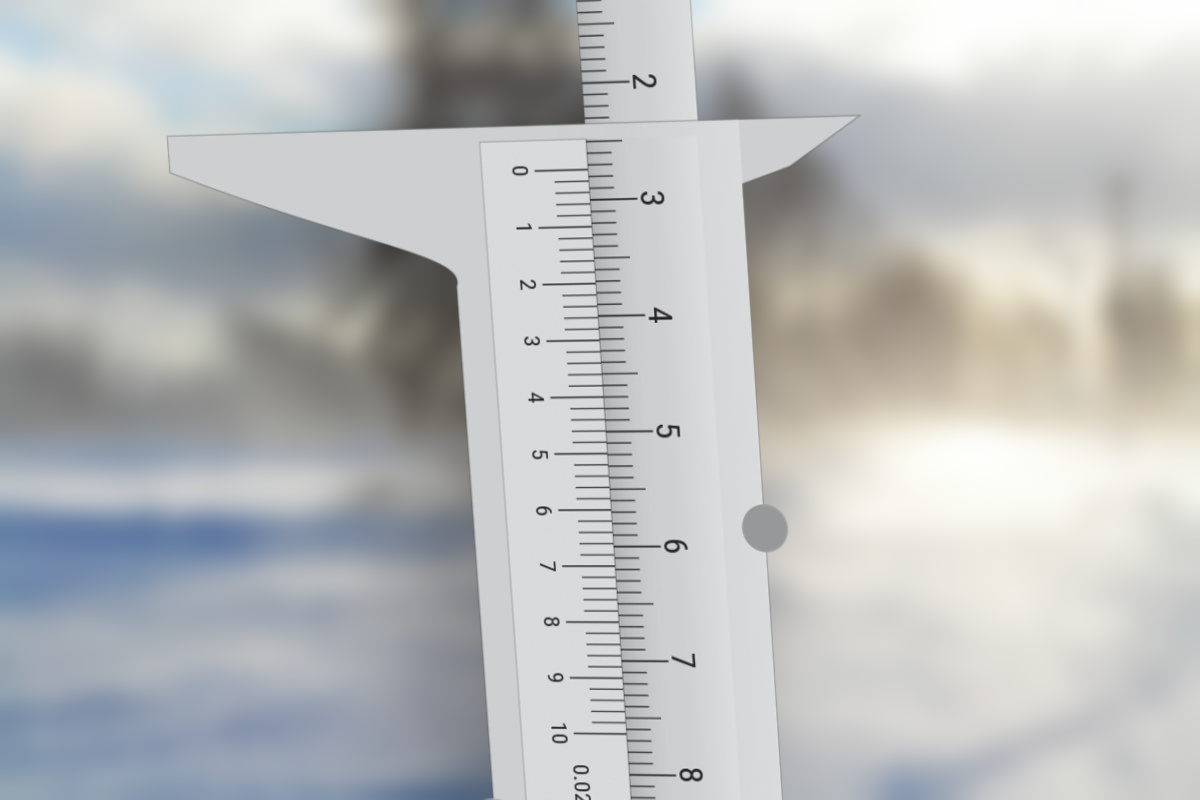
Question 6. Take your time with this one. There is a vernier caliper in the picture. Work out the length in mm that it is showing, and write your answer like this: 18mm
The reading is 27.4mm
